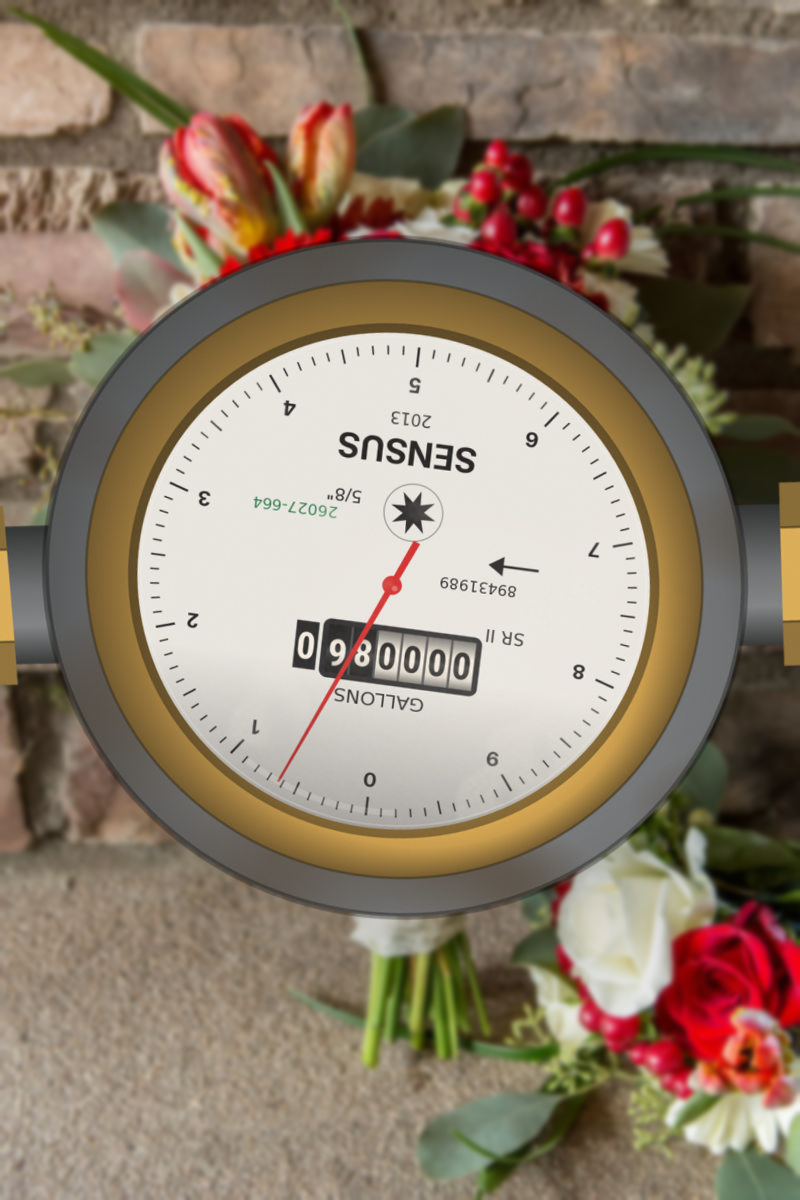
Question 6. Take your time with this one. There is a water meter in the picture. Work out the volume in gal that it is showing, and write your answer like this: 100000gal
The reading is 860.6gal
